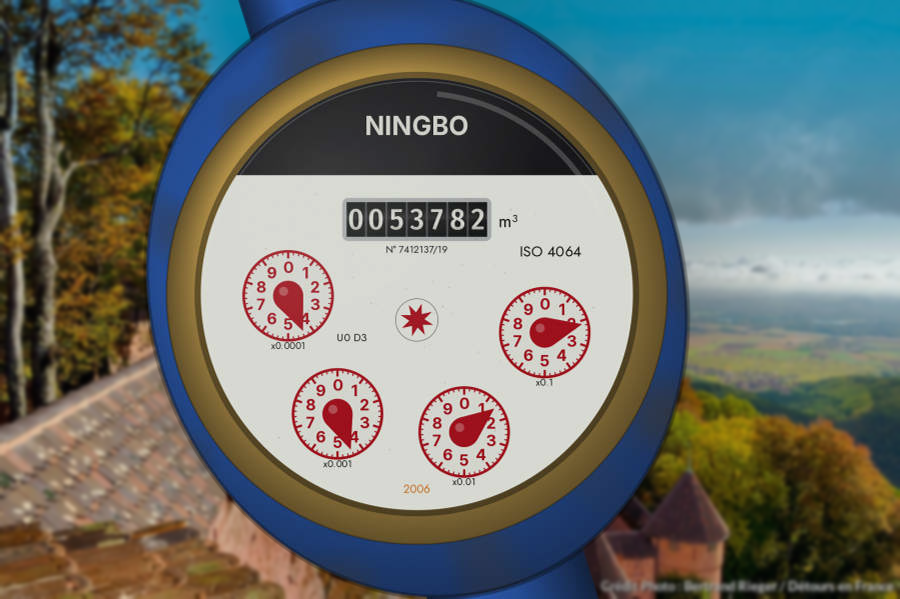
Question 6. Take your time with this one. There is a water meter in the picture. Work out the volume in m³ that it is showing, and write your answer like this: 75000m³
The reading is 53782.2144m³
